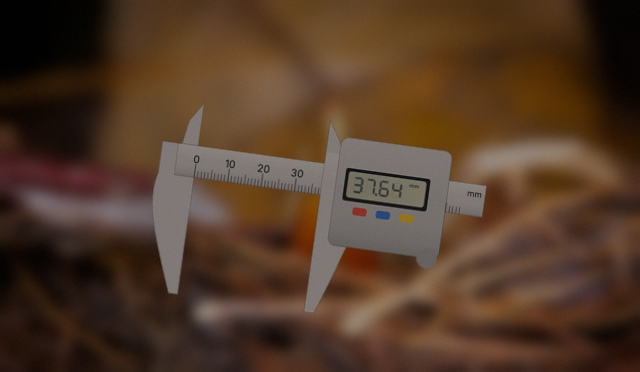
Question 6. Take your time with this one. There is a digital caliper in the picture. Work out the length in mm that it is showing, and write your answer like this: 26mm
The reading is 37.64mm
